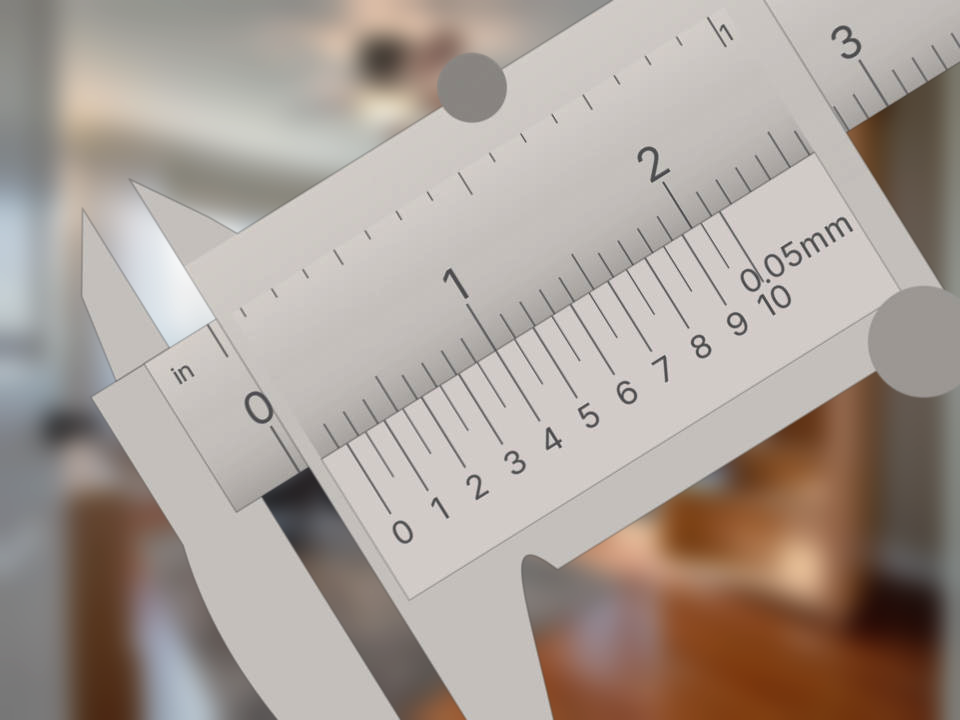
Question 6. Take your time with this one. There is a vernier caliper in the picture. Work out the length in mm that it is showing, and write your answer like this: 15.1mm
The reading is 2.4mm
